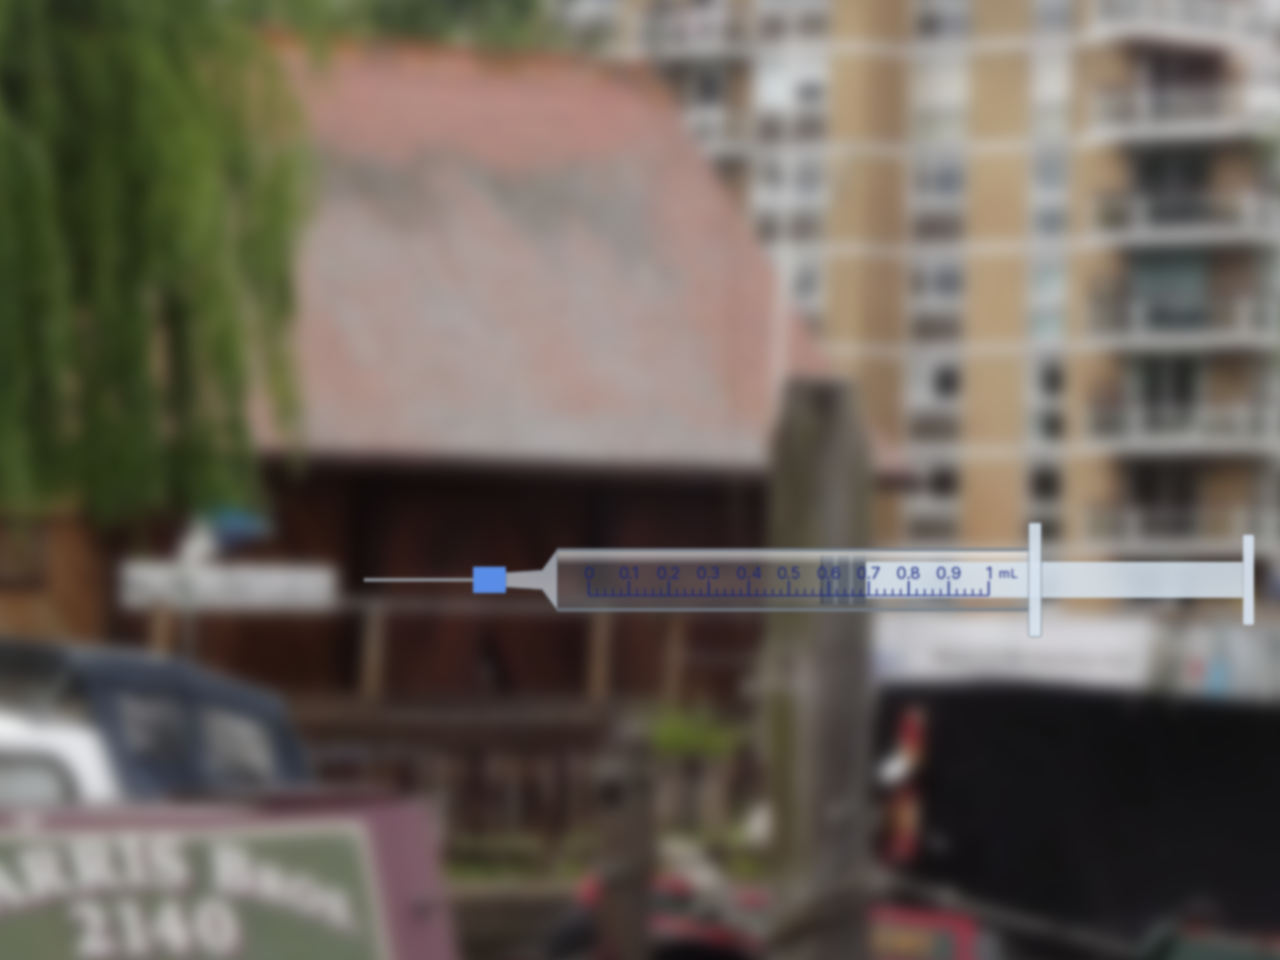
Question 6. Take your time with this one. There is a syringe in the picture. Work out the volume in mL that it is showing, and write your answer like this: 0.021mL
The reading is 0.58mL
